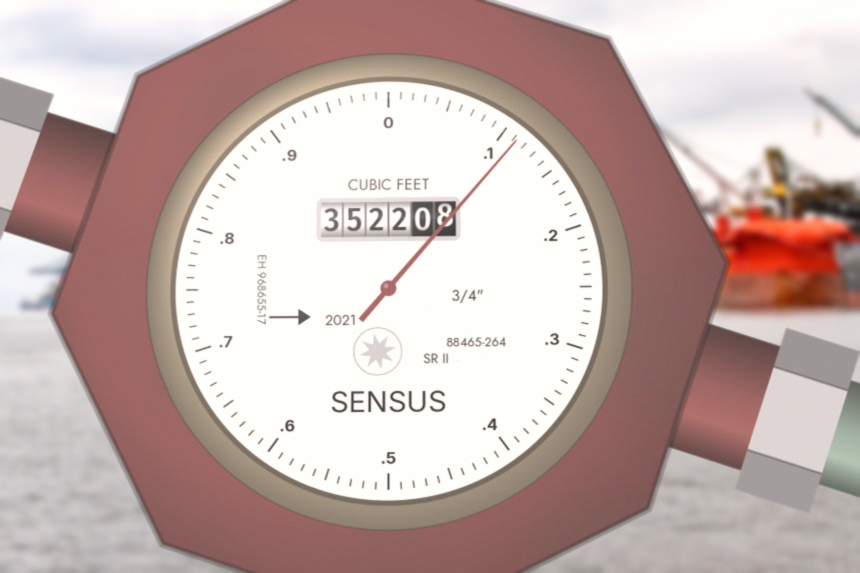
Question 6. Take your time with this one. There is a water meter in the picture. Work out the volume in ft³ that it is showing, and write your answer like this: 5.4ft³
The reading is 352208.11ft³
